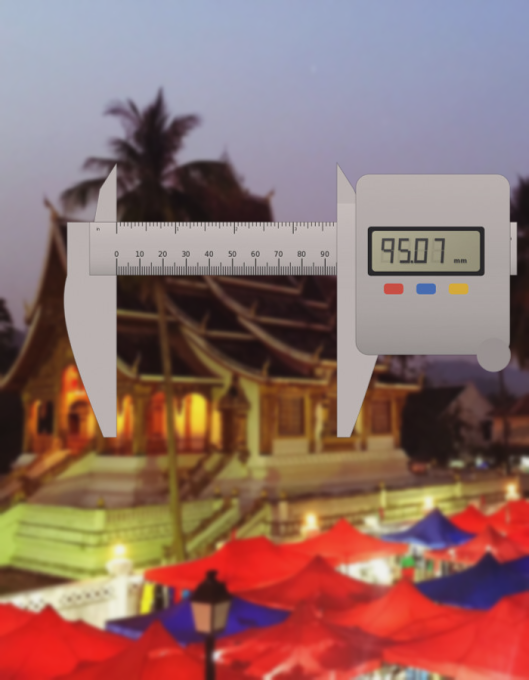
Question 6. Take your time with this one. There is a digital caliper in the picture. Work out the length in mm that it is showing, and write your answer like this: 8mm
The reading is 95.07mm
